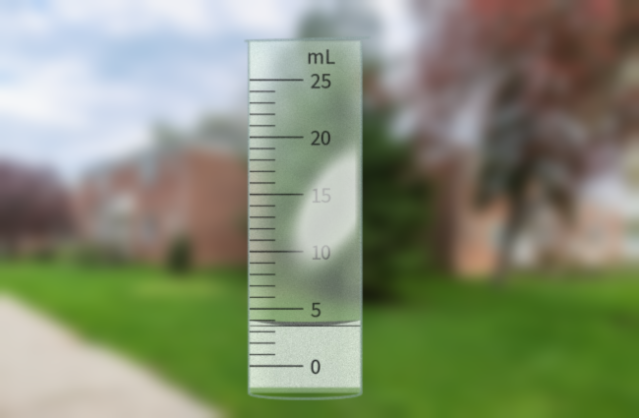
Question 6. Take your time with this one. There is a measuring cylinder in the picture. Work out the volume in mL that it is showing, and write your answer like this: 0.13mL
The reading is 3.5mL
